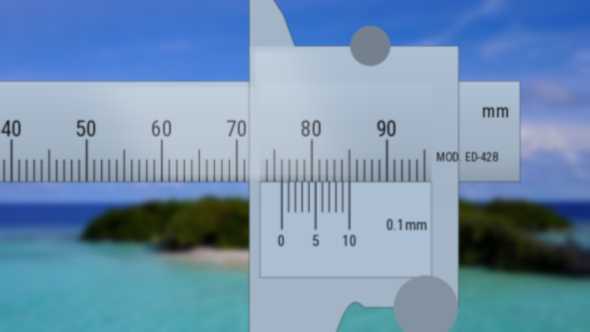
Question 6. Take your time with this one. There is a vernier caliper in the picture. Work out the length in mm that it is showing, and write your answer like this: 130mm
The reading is 76.0mm
